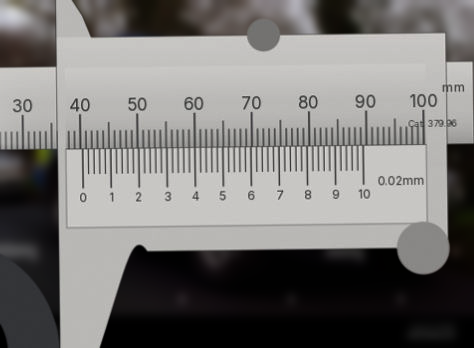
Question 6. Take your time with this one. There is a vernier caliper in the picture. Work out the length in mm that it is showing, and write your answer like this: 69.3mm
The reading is 40.4mm
